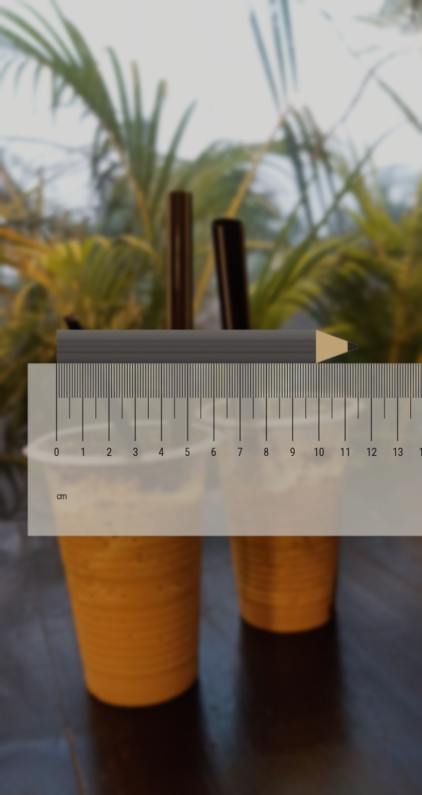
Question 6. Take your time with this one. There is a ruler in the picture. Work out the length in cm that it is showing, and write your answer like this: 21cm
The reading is 11.5cm
